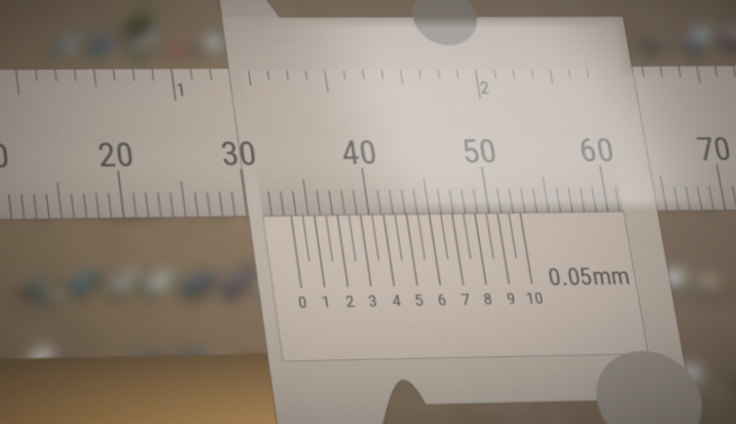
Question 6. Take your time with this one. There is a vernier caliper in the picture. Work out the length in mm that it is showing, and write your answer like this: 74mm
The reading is 33.6mm
